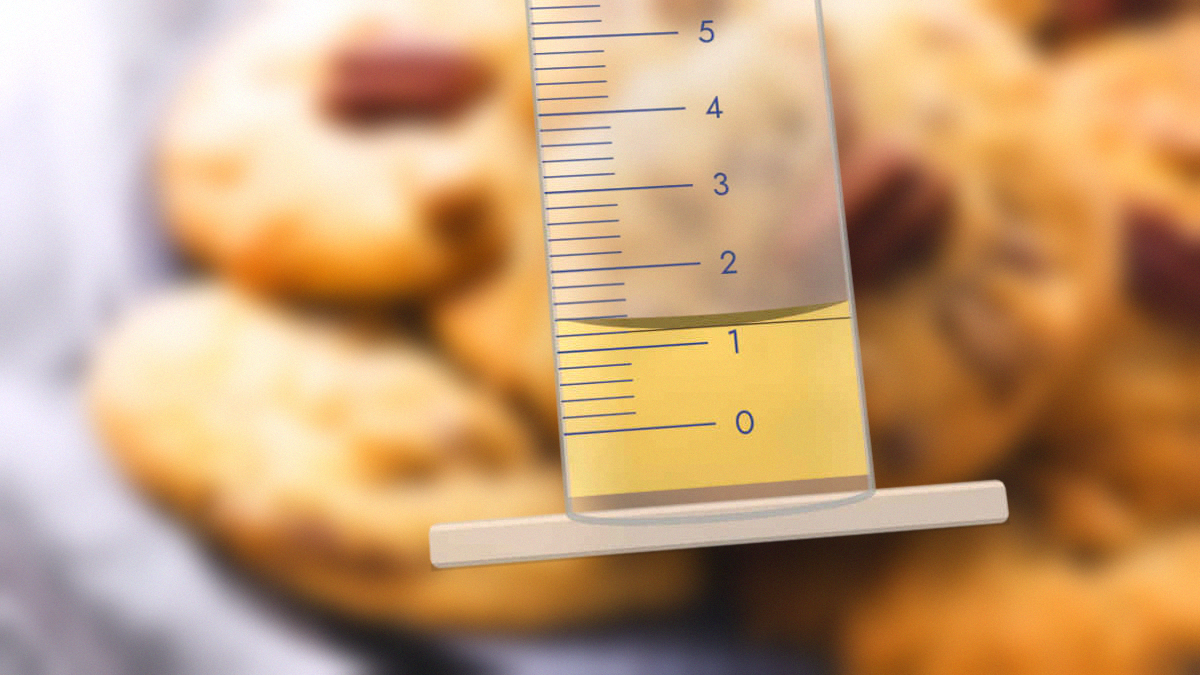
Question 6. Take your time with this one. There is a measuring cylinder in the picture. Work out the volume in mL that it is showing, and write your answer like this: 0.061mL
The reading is 1.2mL
